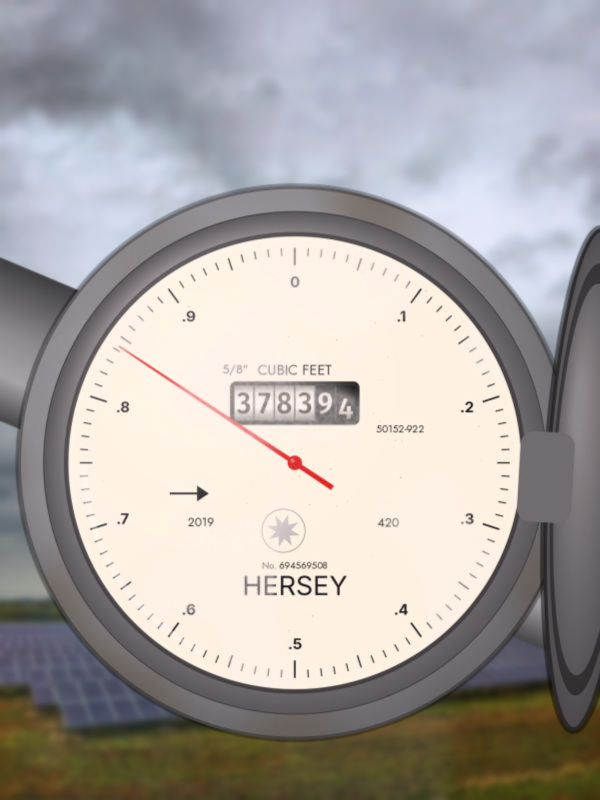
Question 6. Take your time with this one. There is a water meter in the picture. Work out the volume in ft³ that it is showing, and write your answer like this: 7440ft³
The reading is 378393.84ft³
